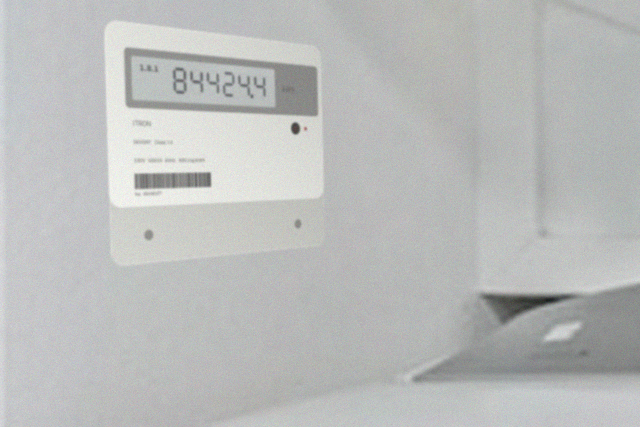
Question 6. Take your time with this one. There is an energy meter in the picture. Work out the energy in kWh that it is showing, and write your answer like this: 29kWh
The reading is 84424.4kWh
